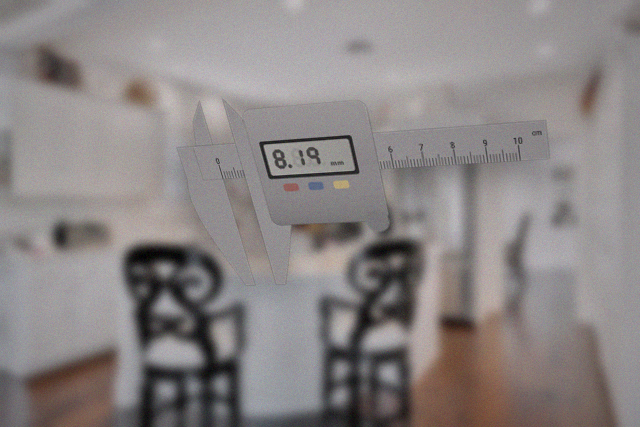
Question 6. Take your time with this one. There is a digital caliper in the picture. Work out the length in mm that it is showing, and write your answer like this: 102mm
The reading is 8.19mm
